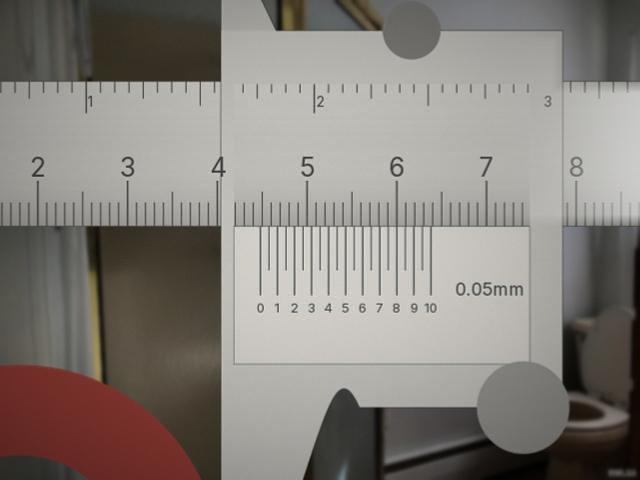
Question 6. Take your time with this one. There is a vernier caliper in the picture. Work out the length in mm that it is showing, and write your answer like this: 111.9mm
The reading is 44.8mm
